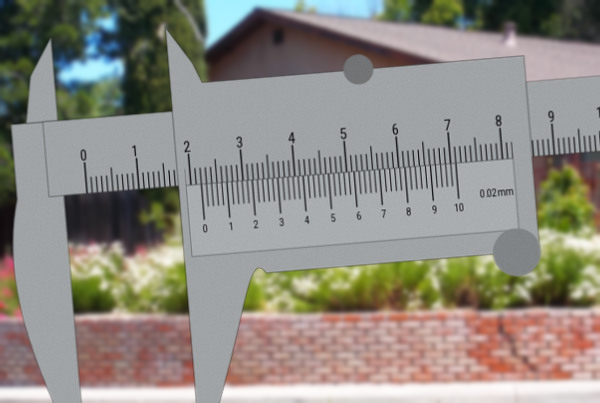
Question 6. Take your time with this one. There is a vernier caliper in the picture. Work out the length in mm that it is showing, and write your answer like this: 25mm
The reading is 22.0mm
